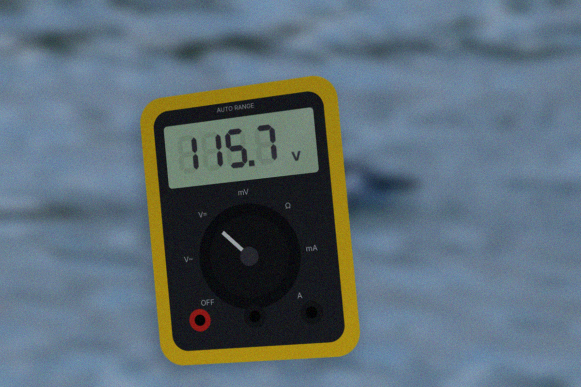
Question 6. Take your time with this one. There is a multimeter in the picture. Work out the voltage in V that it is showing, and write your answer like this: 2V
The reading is 115.7V
